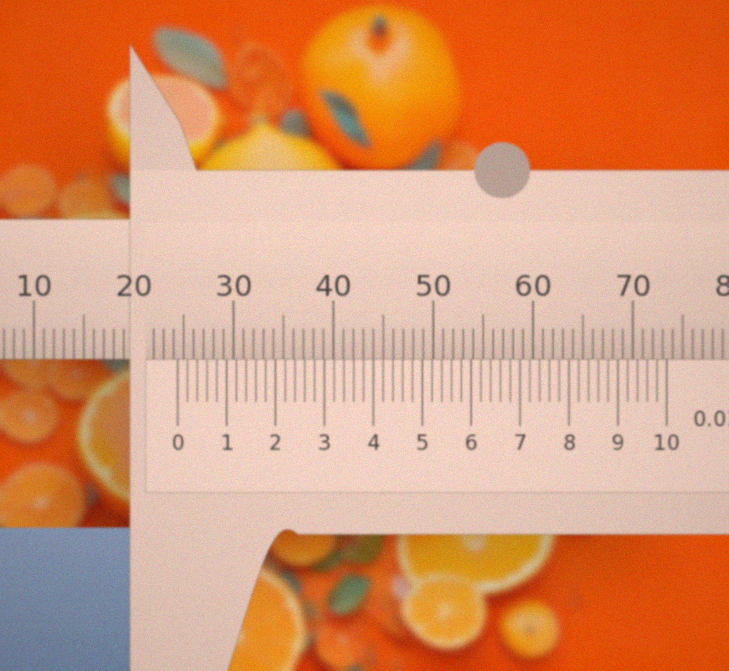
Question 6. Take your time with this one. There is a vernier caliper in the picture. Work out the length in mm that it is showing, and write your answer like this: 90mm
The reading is 24.4mm
